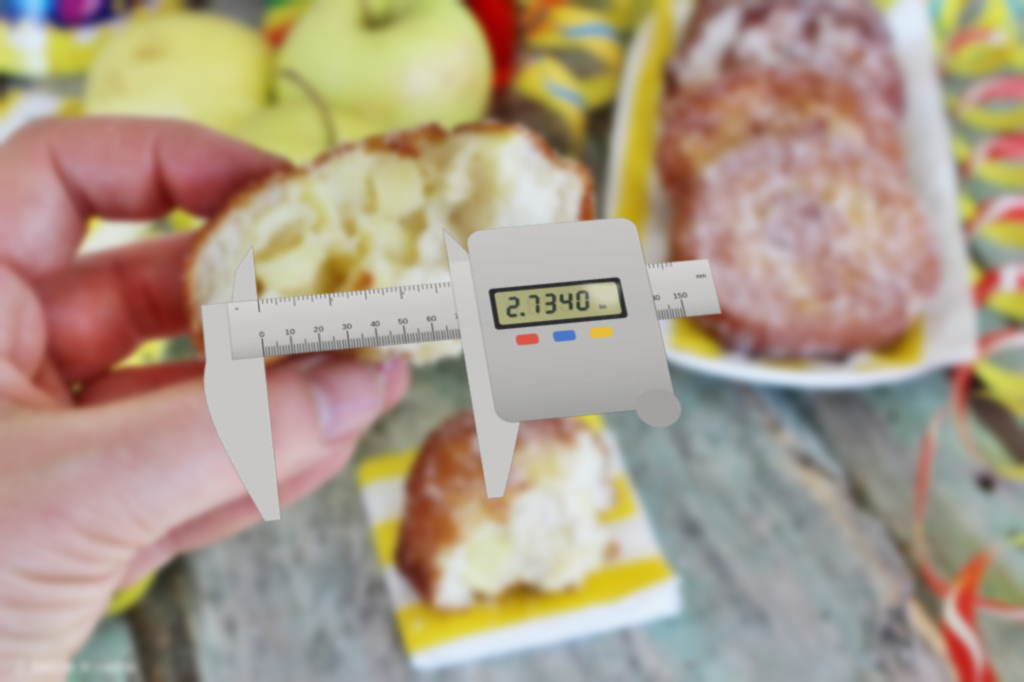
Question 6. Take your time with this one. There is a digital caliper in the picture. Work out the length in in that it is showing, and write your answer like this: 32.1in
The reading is 2.7340in
